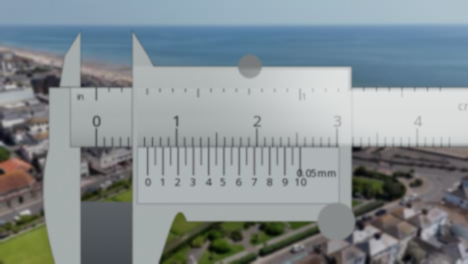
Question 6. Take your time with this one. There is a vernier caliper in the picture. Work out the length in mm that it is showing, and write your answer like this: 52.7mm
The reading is 6.4mm
